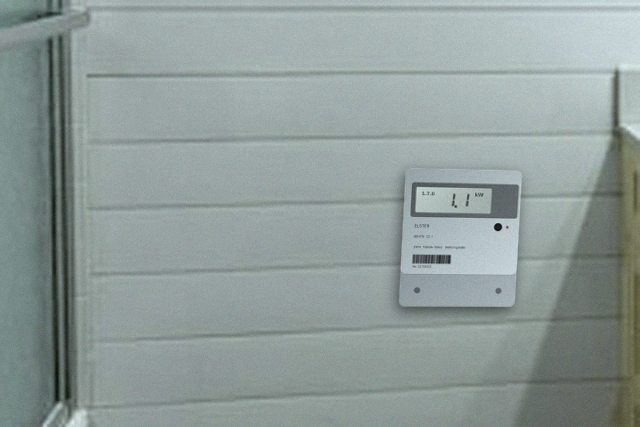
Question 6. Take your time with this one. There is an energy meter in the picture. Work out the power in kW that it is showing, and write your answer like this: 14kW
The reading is 1.1kW
